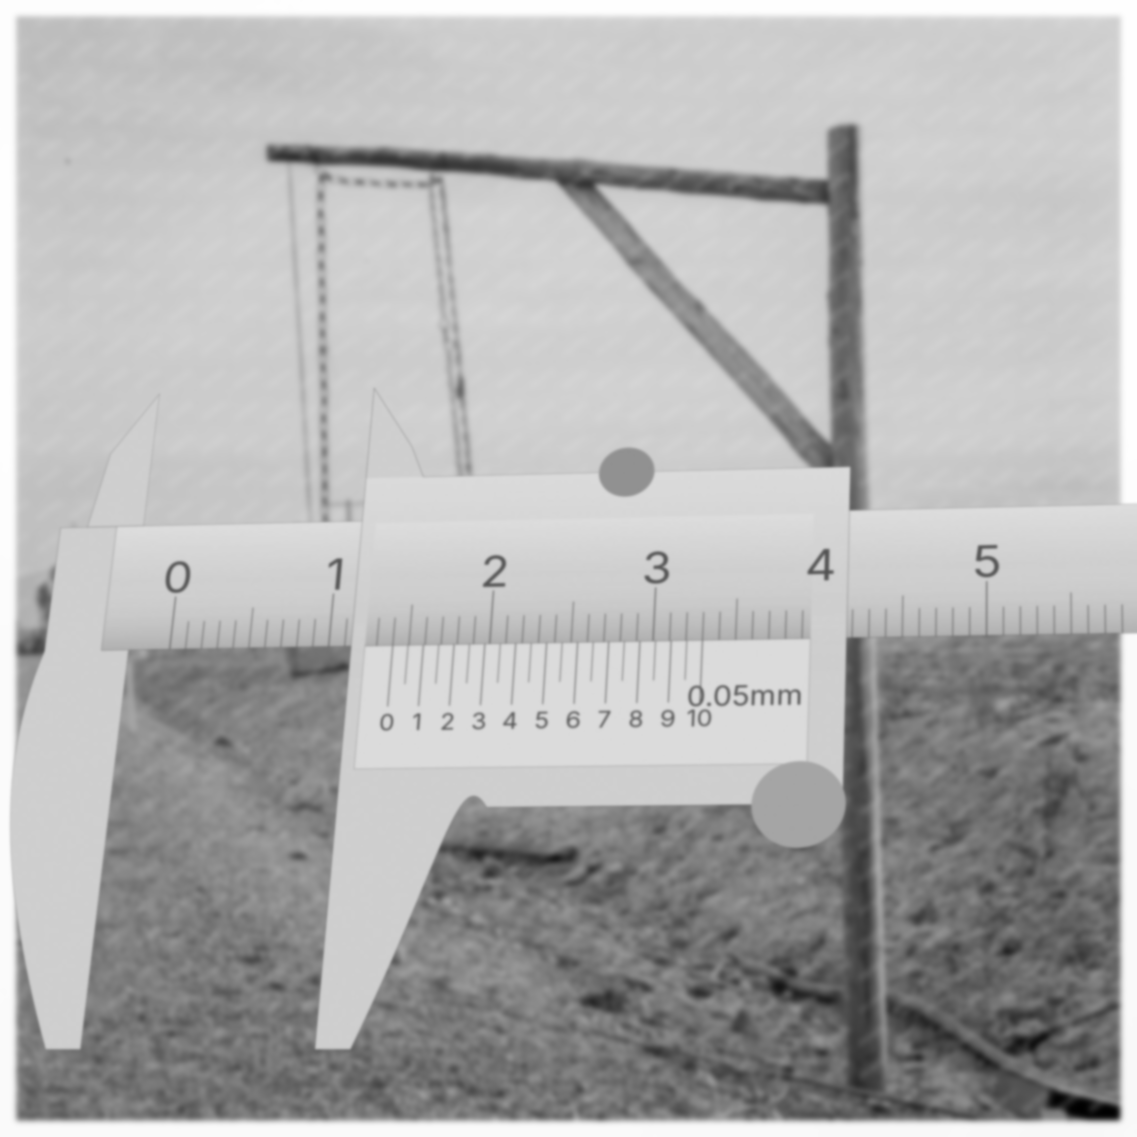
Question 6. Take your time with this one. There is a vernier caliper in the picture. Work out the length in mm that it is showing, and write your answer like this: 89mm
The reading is 14.0mm
